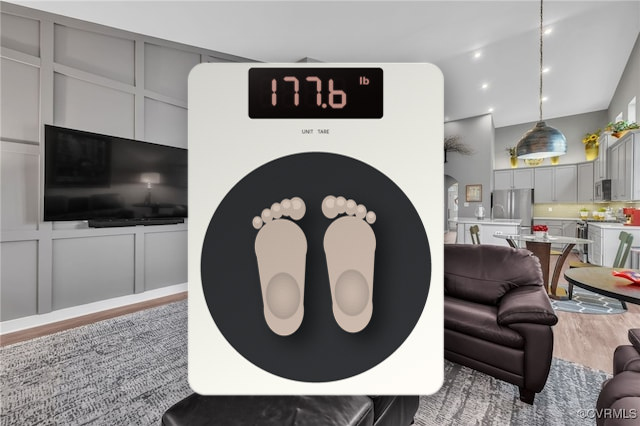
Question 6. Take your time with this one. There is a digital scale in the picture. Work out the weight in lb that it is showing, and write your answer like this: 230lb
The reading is 177.6lb
